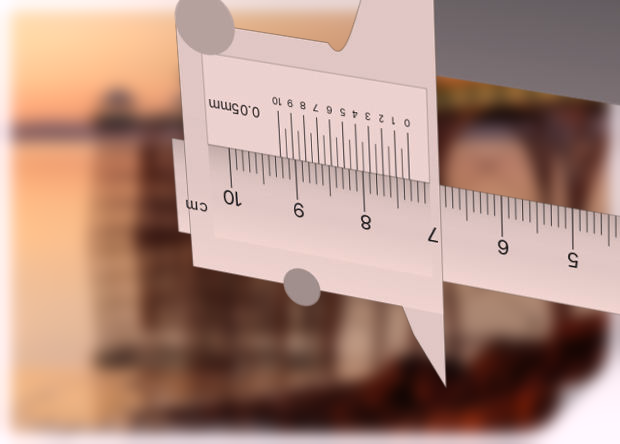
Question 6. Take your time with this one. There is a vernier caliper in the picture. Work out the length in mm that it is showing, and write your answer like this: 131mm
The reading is 73.2mm
